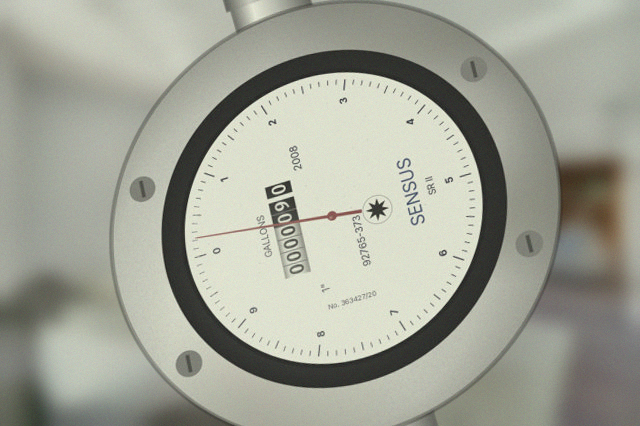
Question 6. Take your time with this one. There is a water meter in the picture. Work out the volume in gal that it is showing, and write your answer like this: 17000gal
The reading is 90.2gal
